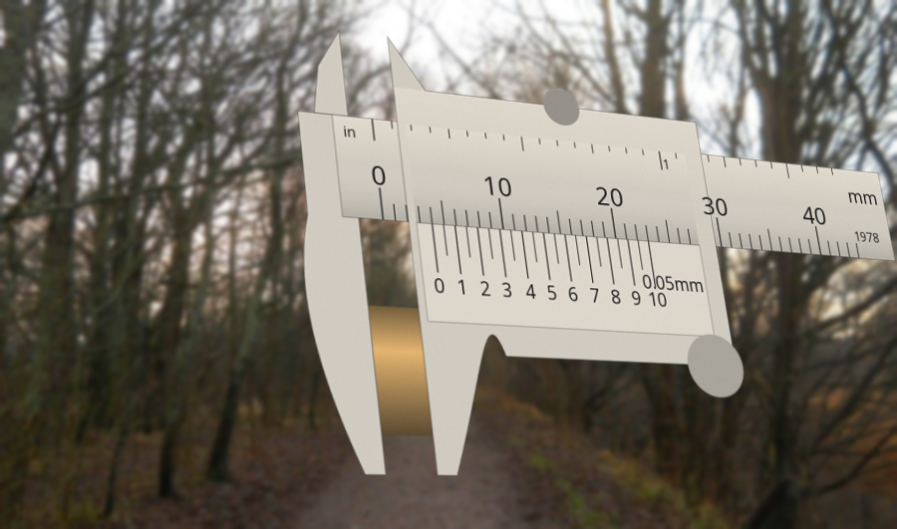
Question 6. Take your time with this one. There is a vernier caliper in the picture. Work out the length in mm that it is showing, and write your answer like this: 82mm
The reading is 4.0mm
